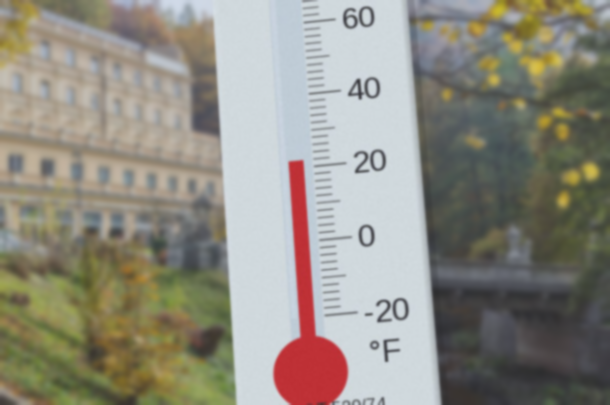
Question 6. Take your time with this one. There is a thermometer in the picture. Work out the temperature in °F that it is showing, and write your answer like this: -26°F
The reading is 22°F
